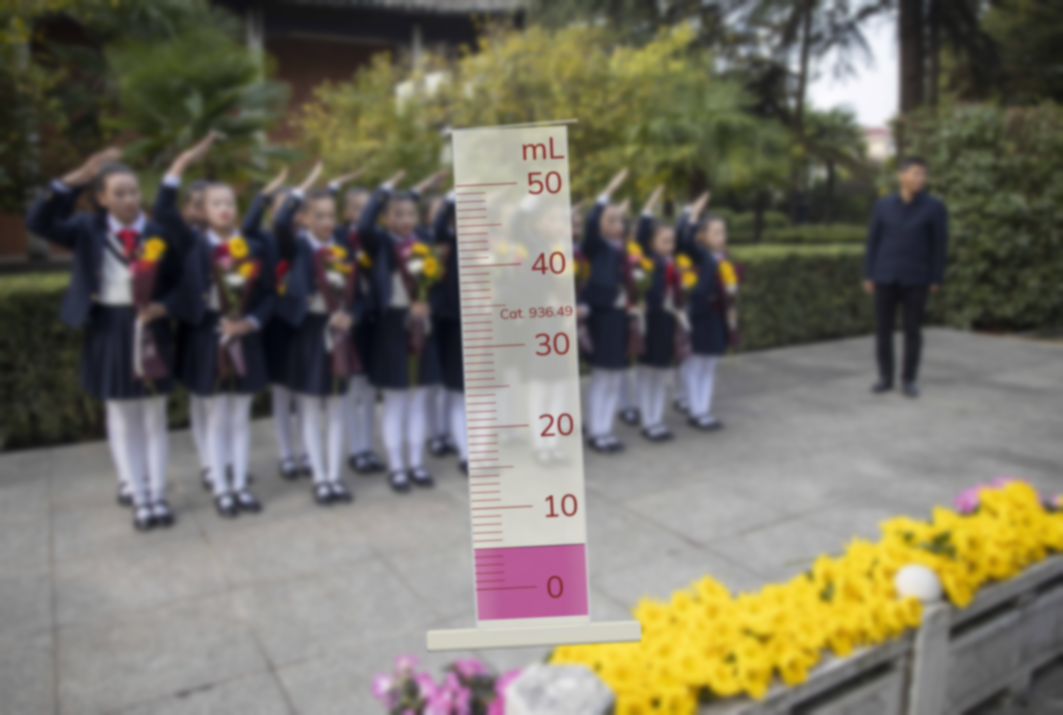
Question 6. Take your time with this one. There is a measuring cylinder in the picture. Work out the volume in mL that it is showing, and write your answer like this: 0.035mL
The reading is 5mL
